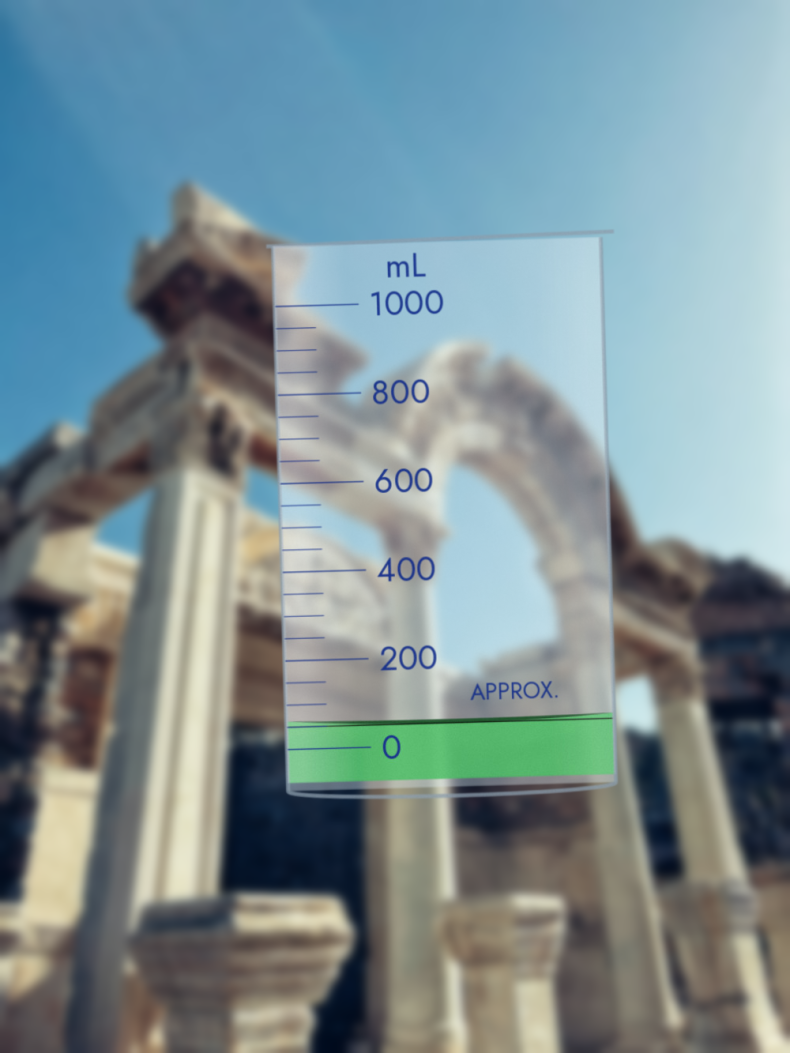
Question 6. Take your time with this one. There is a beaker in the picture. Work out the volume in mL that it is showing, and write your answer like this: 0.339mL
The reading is 50mL
